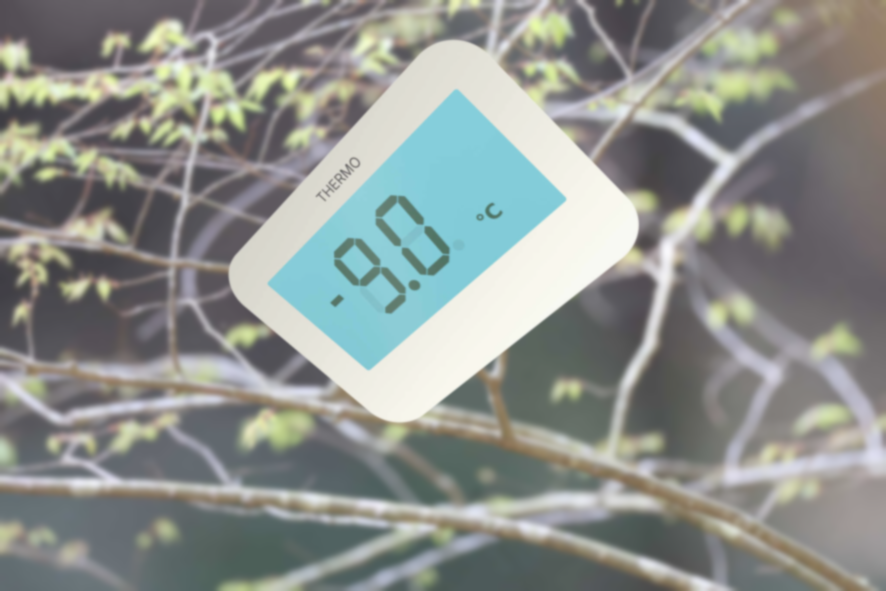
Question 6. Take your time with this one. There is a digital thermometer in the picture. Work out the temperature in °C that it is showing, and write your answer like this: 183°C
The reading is -9.0°C
